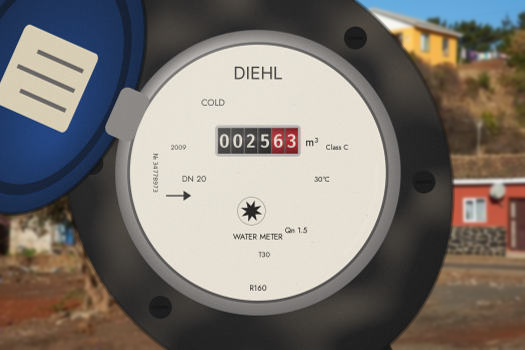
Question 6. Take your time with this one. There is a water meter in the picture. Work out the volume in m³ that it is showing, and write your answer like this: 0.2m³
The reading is 25.63m³
